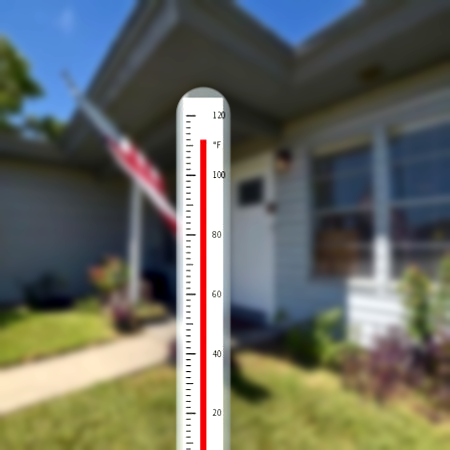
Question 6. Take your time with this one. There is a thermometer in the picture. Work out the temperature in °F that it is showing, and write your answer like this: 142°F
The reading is 112°F
